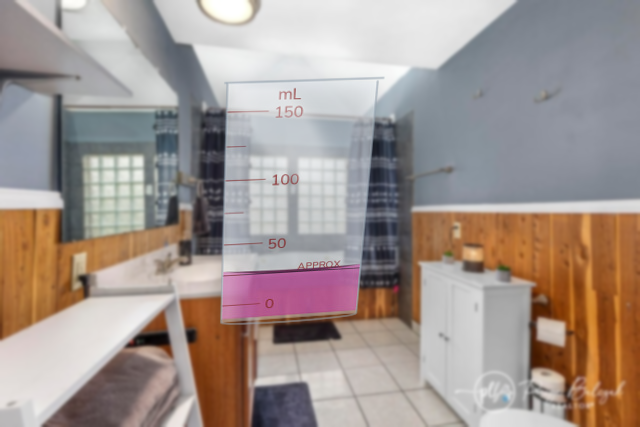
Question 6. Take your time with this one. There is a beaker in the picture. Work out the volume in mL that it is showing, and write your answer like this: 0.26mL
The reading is 25mL
